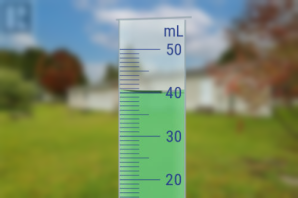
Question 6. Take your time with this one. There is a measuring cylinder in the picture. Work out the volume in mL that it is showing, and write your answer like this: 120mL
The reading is 40mL
